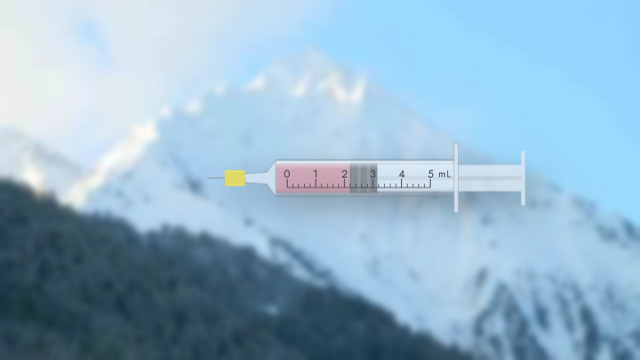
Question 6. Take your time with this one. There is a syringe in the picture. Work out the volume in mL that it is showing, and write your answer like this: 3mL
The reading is 2.2mL
